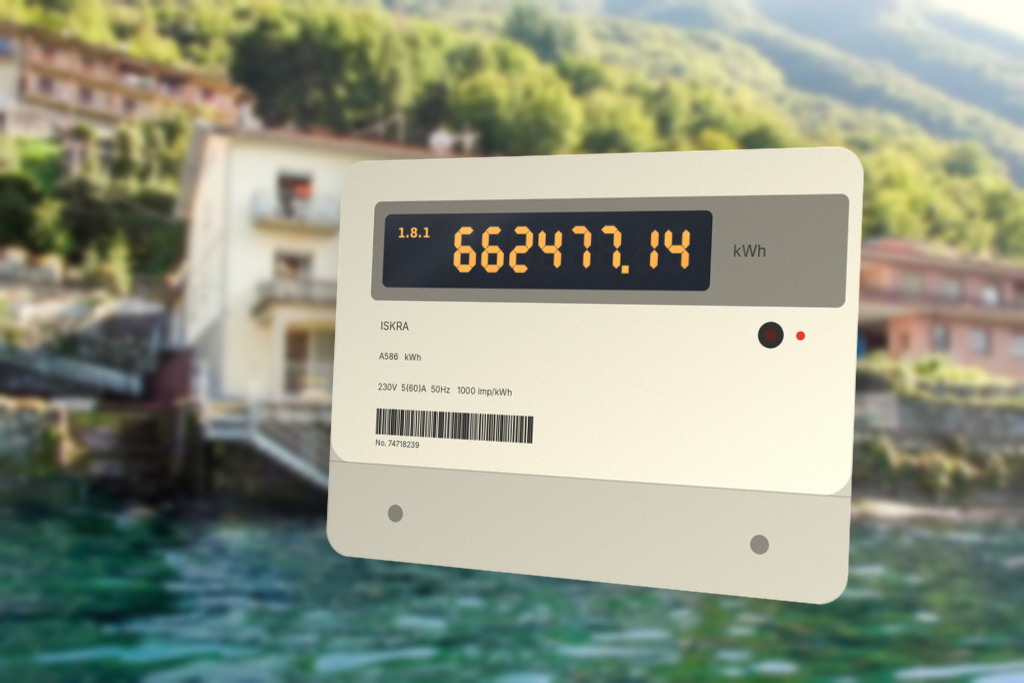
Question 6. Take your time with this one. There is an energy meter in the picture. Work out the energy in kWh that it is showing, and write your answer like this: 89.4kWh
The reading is 662477.14kWh
